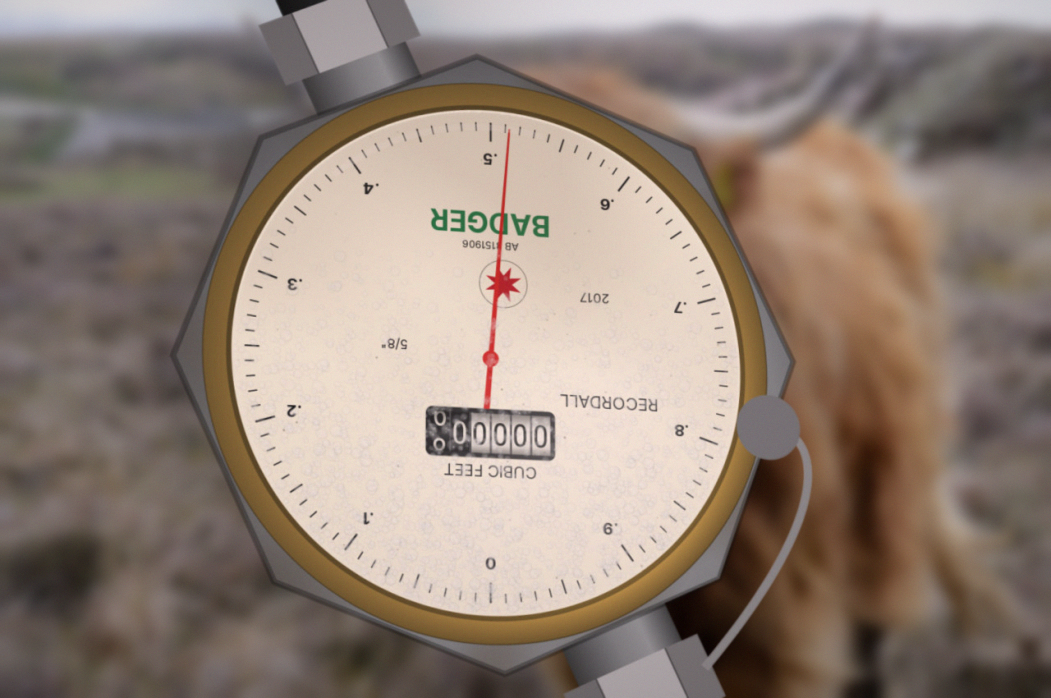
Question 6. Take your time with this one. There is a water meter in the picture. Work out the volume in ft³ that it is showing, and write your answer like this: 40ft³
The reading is 8.51ft³
